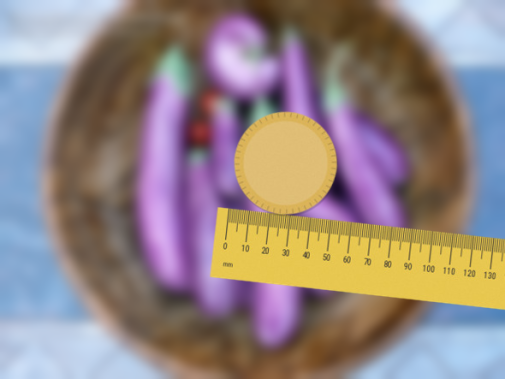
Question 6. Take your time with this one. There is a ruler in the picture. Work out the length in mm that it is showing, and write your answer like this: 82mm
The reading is 50mm
